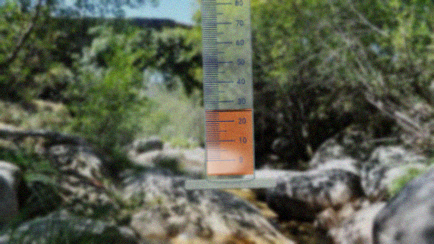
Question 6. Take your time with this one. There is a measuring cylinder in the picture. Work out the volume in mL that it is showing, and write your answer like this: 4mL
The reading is 25mL
